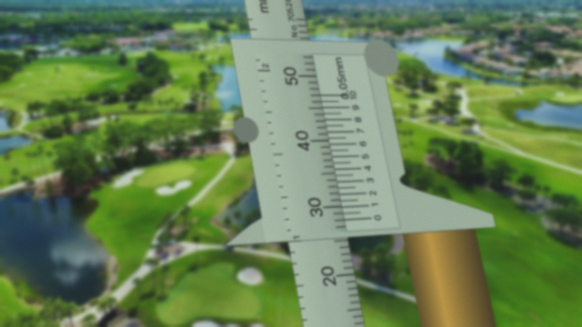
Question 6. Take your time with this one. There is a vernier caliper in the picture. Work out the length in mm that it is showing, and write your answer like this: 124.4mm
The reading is 28.0mm
